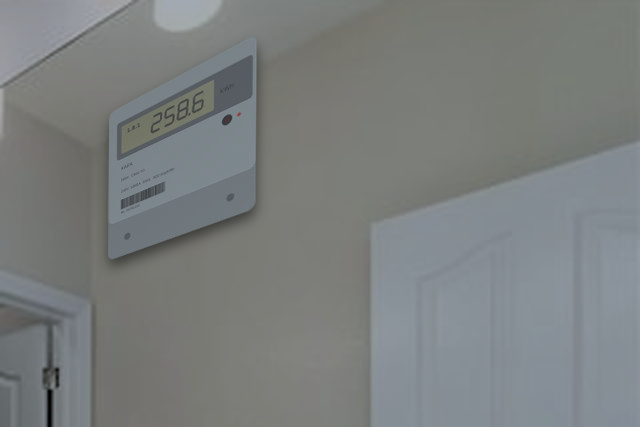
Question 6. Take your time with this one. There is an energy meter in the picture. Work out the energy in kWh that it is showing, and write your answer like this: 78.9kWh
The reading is 258.6kWh
